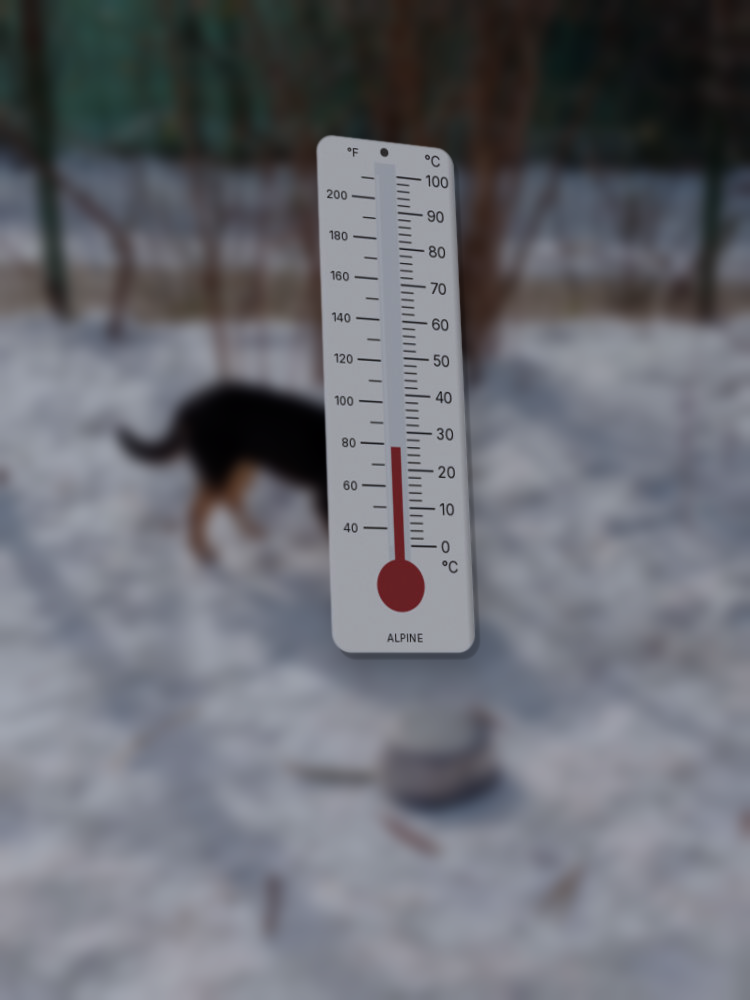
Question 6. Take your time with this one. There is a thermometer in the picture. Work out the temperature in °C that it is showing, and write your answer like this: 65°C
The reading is 26°C
